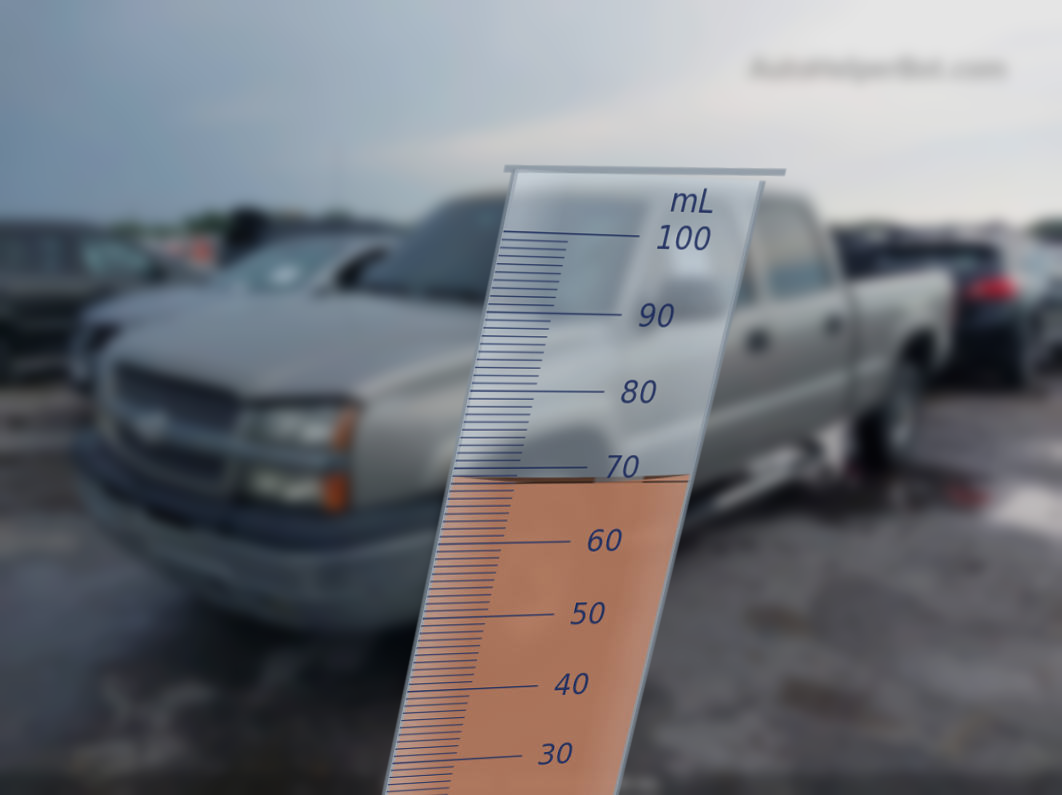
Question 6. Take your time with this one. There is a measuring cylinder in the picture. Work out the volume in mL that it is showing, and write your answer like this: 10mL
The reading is 68mL
